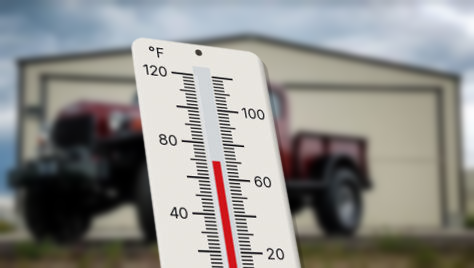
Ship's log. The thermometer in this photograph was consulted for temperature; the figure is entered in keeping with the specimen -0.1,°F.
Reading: 70,°F
